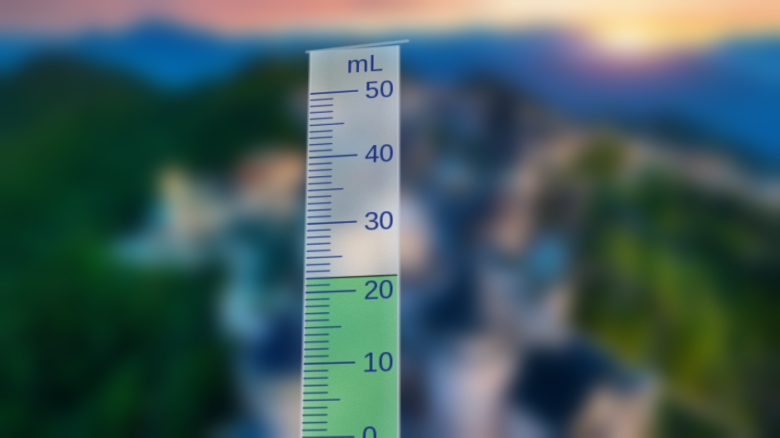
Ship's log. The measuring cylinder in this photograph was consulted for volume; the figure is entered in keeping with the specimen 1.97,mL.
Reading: 22,mL
